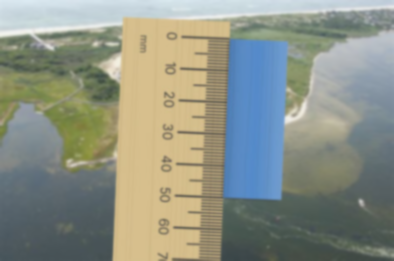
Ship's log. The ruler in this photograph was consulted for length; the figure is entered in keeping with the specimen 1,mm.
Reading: 50,mm
